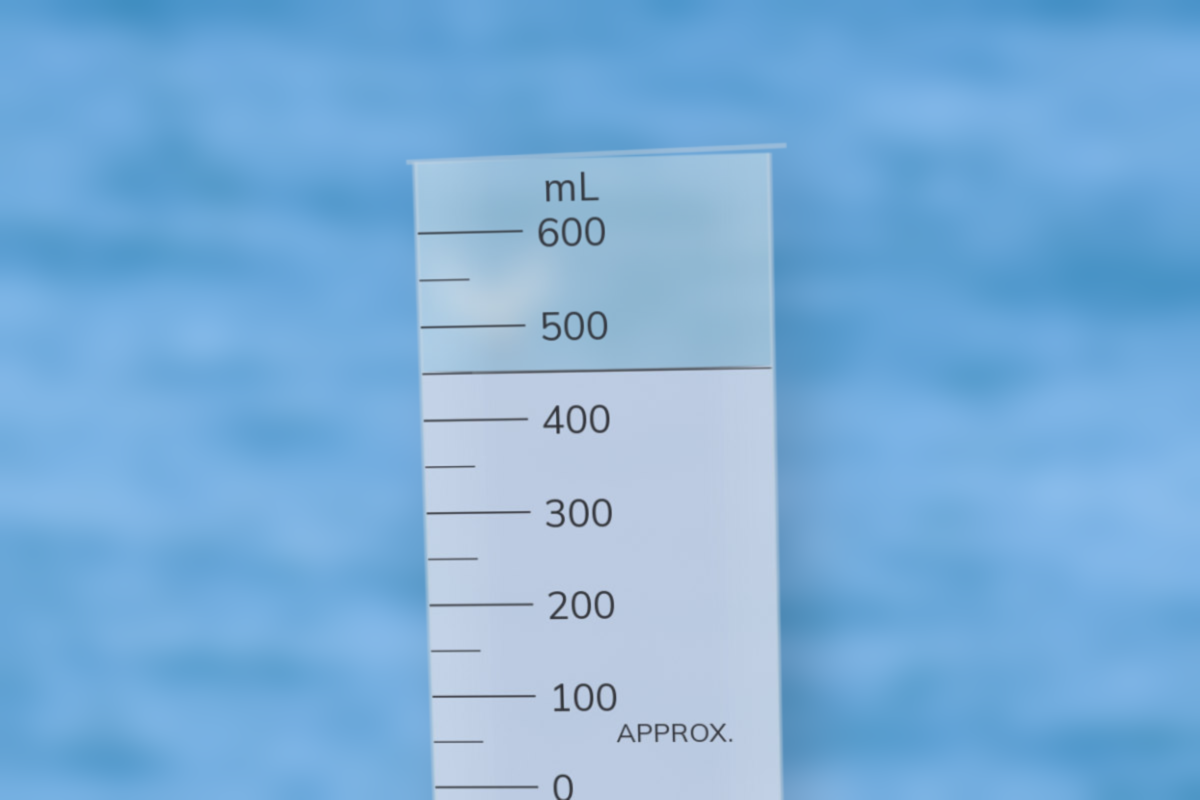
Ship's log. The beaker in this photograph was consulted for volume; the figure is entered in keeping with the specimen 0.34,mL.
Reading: 450,mL
